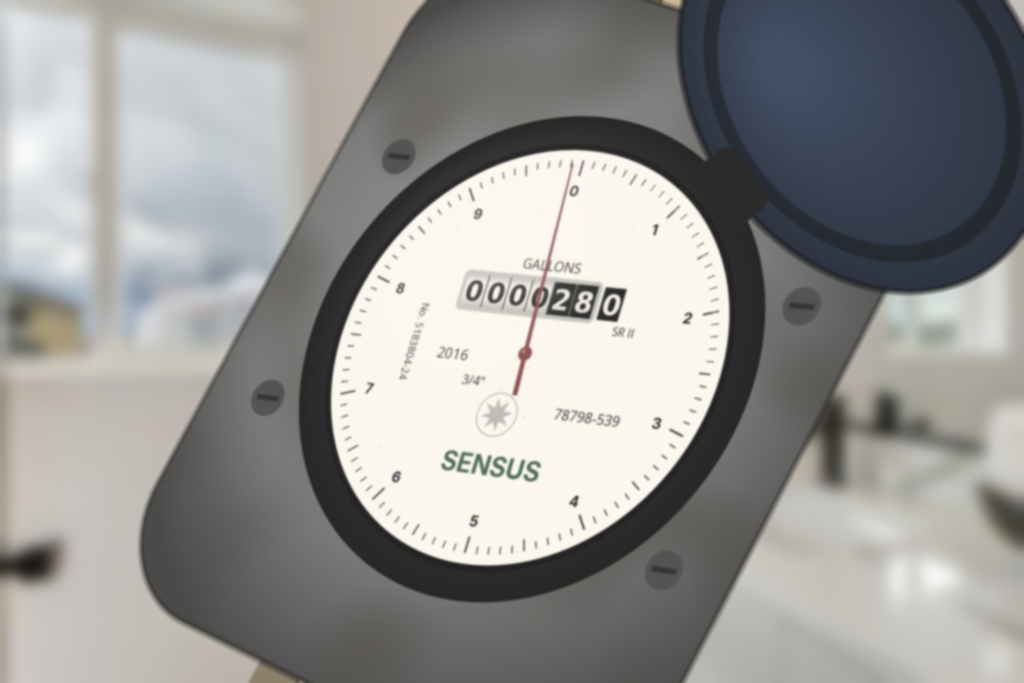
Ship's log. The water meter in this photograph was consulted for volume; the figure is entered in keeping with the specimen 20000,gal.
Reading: 279.9,gal
